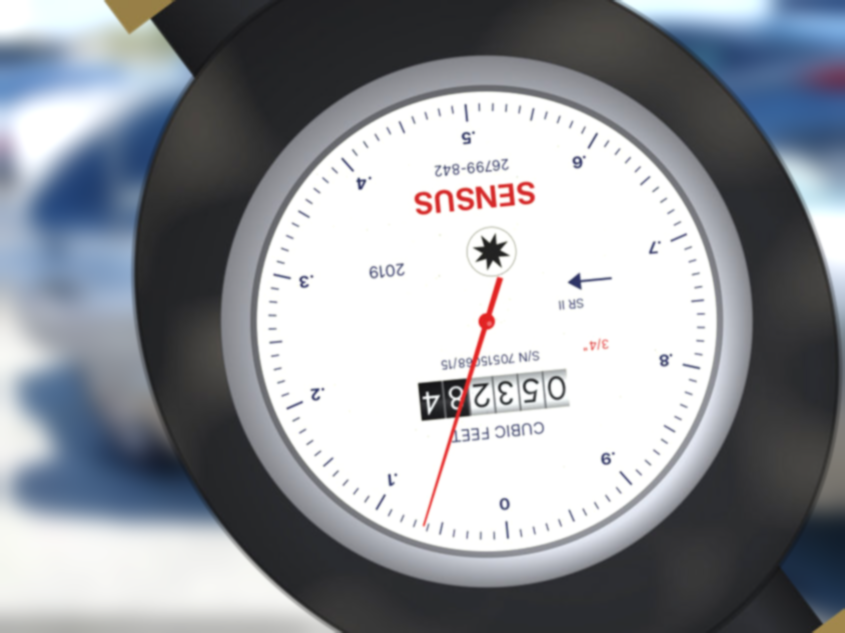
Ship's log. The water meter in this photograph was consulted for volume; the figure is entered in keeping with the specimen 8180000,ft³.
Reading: 53284.06,ft³
